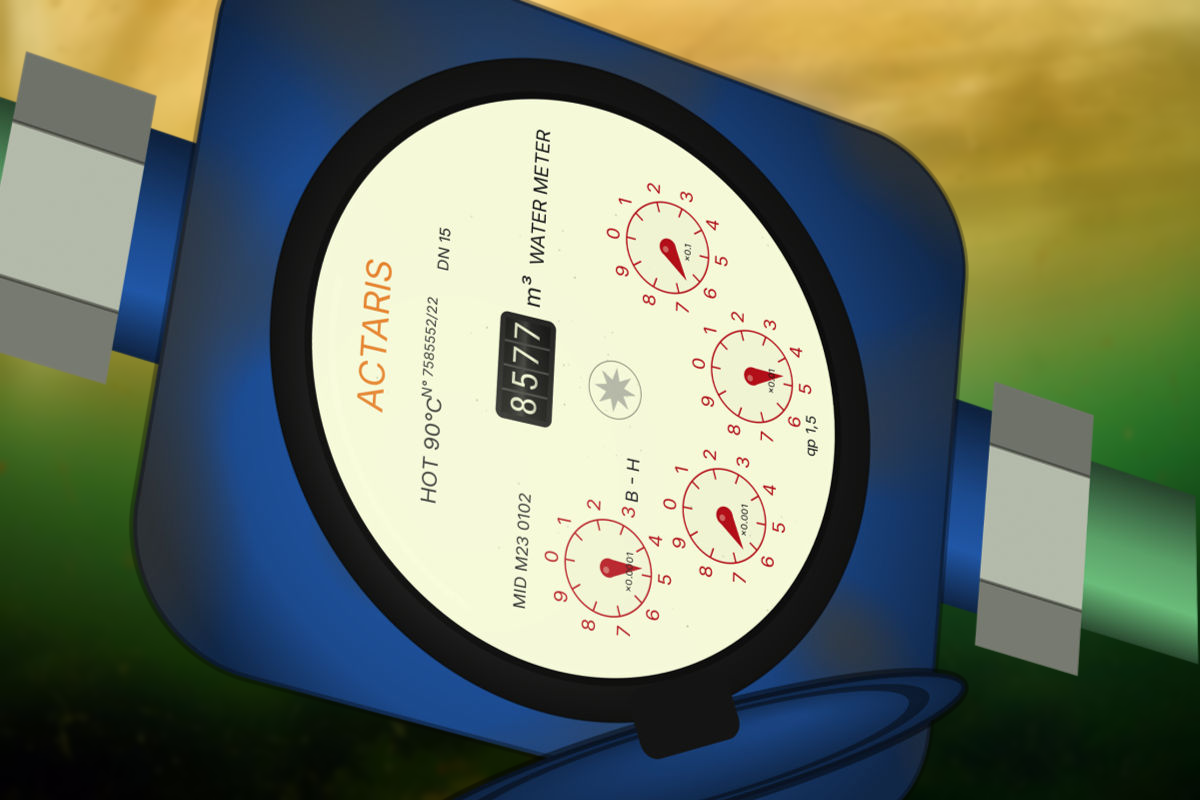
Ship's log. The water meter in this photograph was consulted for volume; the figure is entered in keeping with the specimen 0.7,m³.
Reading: 8577.6464,m³
